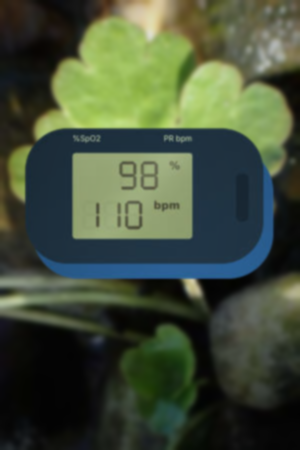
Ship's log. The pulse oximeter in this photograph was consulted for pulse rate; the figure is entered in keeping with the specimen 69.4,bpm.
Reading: 110,bpm
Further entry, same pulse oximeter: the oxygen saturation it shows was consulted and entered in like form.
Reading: 98,%
